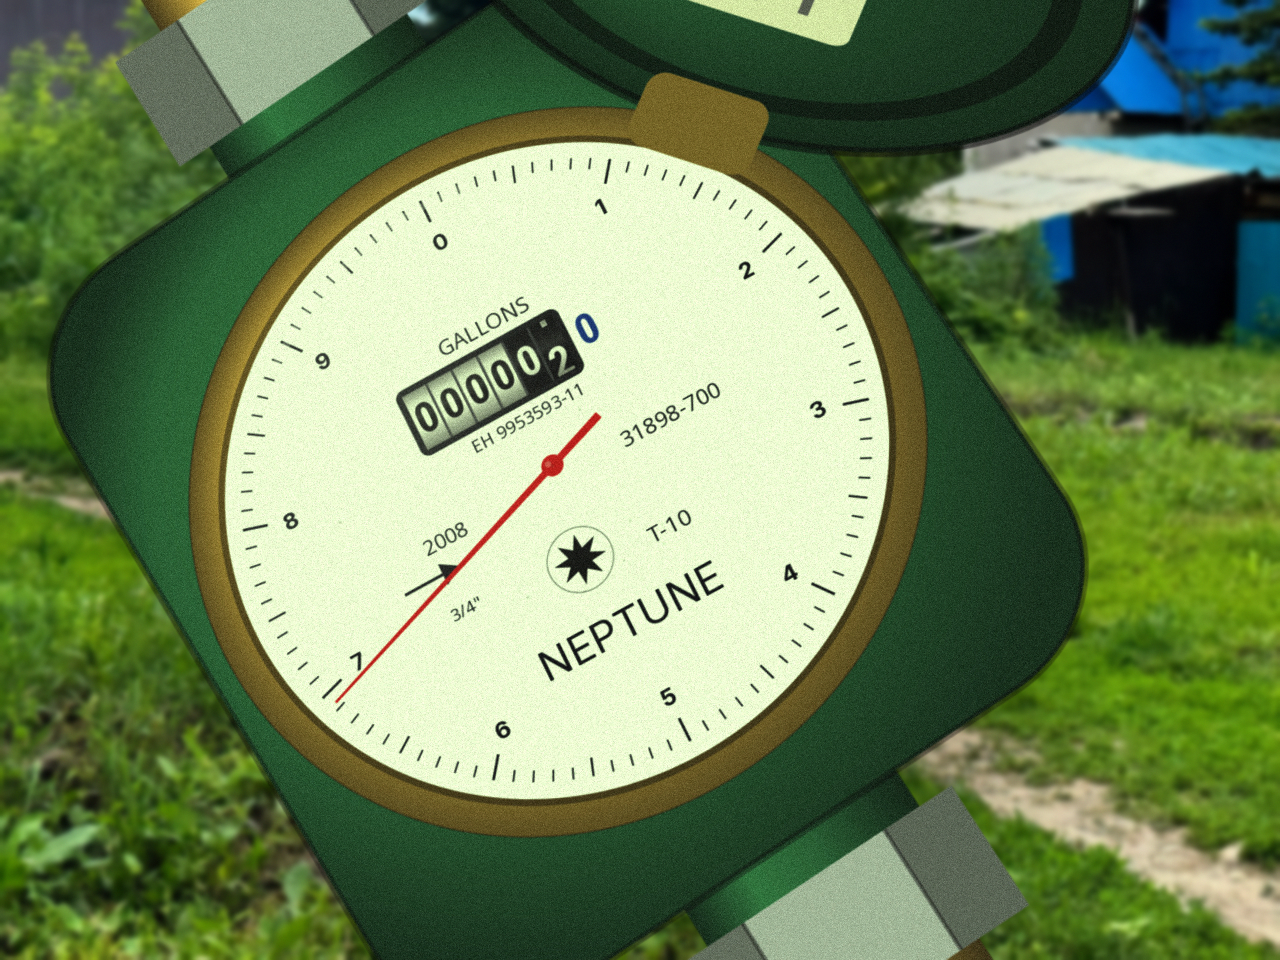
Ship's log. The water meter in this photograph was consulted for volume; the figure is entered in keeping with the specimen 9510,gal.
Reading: 16.9,gal
